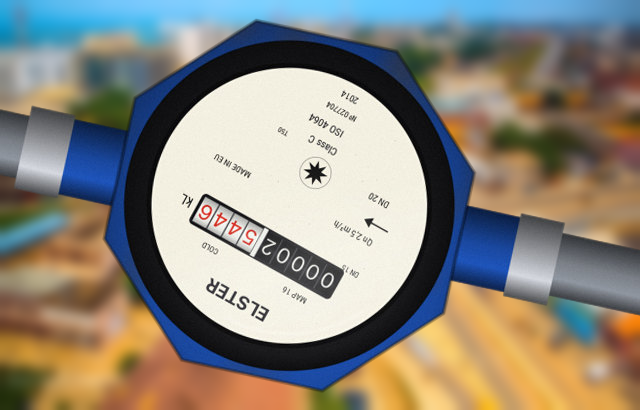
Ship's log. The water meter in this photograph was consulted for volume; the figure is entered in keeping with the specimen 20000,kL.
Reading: 2.5446,kL
